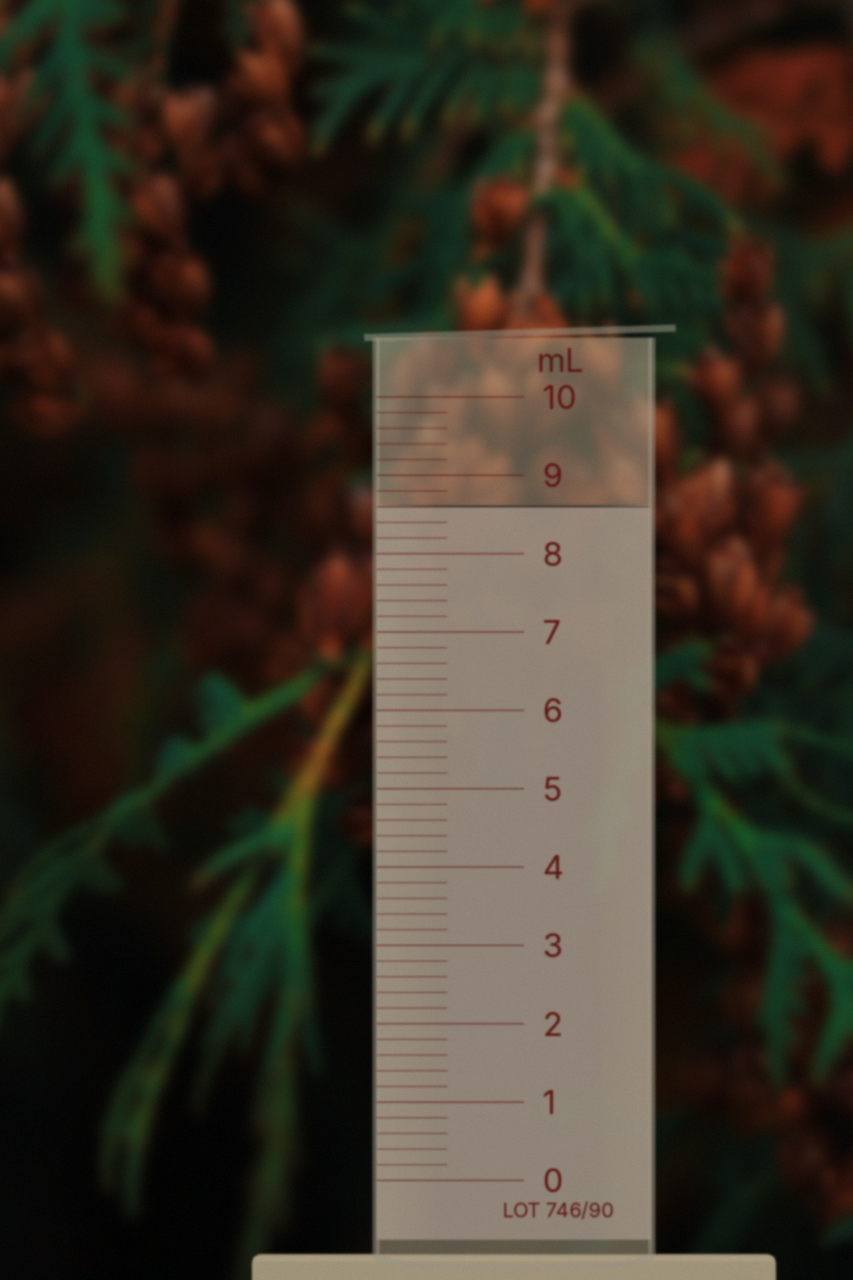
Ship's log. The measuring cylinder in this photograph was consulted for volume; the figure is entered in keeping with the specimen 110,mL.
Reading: 8.6,mL
